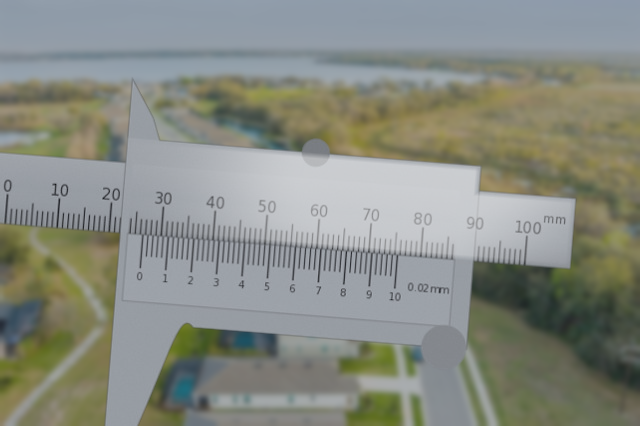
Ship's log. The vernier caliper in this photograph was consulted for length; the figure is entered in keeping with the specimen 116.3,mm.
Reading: 26.5,mm
